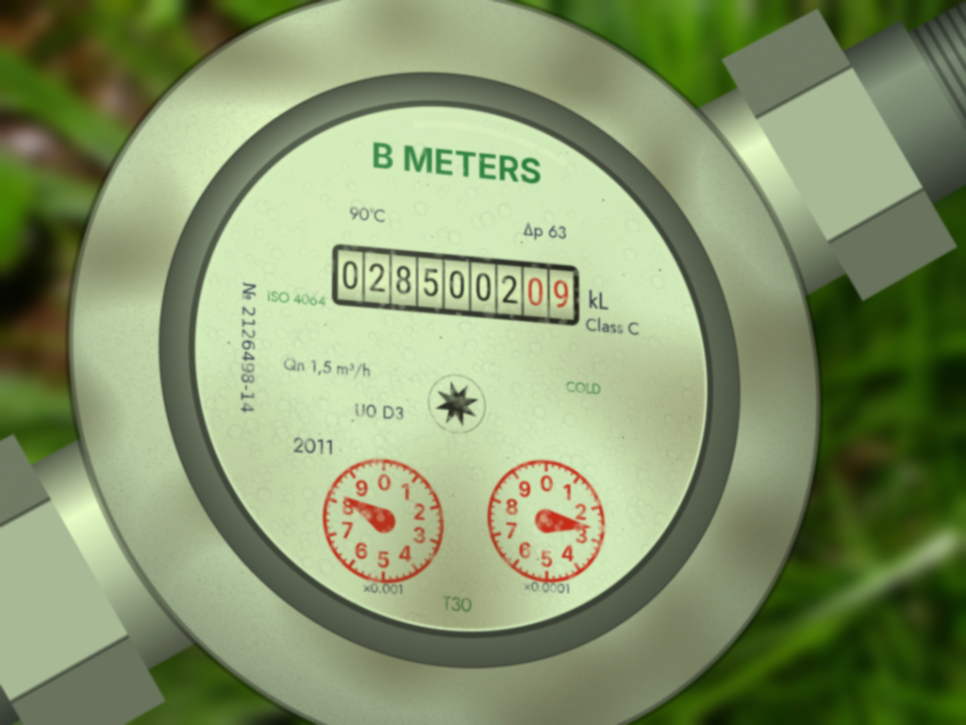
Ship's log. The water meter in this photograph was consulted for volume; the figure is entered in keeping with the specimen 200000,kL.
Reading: 285002.0982,kL
